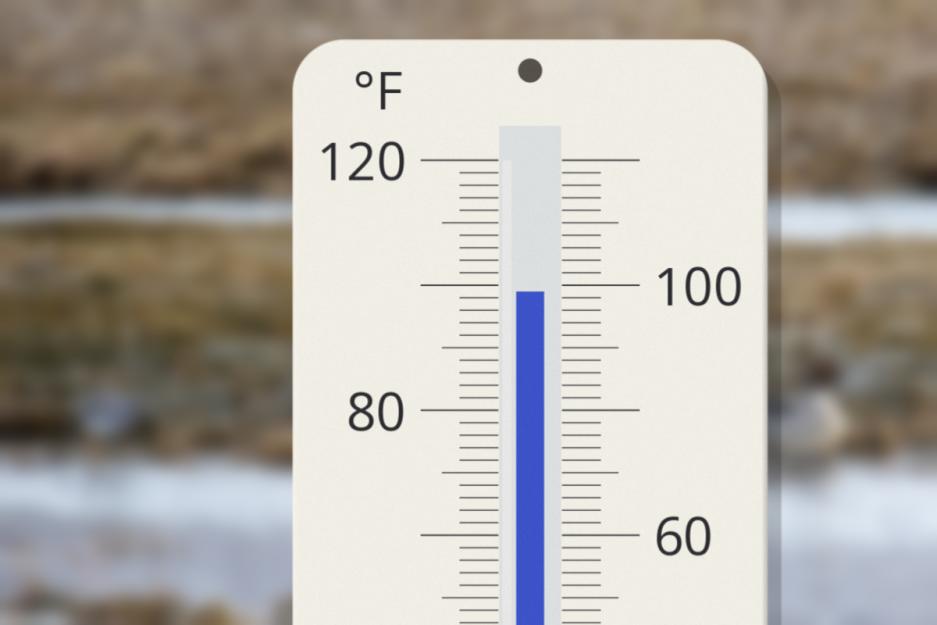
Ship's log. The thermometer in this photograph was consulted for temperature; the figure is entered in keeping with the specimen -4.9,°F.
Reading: 99,°F
